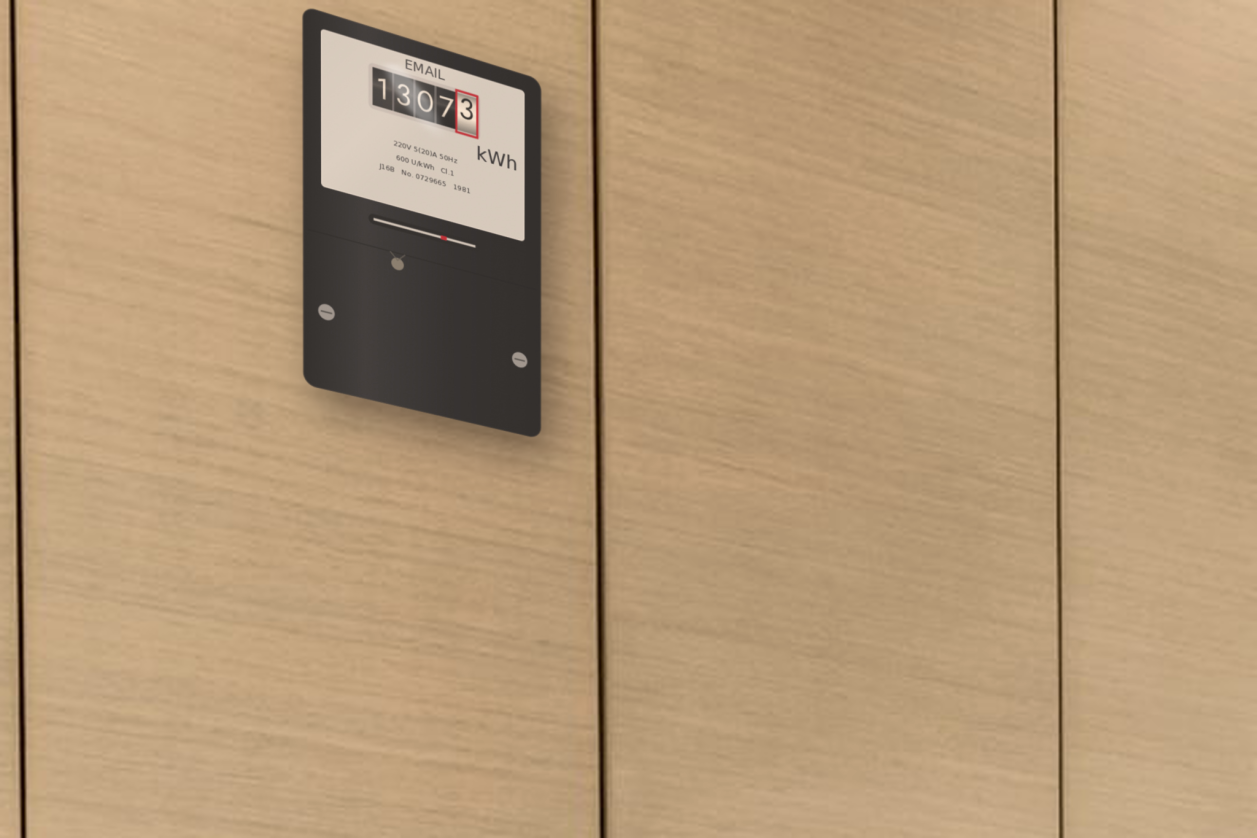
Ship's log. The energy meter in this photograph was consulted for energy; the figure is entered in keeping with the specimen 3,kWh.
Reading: 1307.3,kWh
